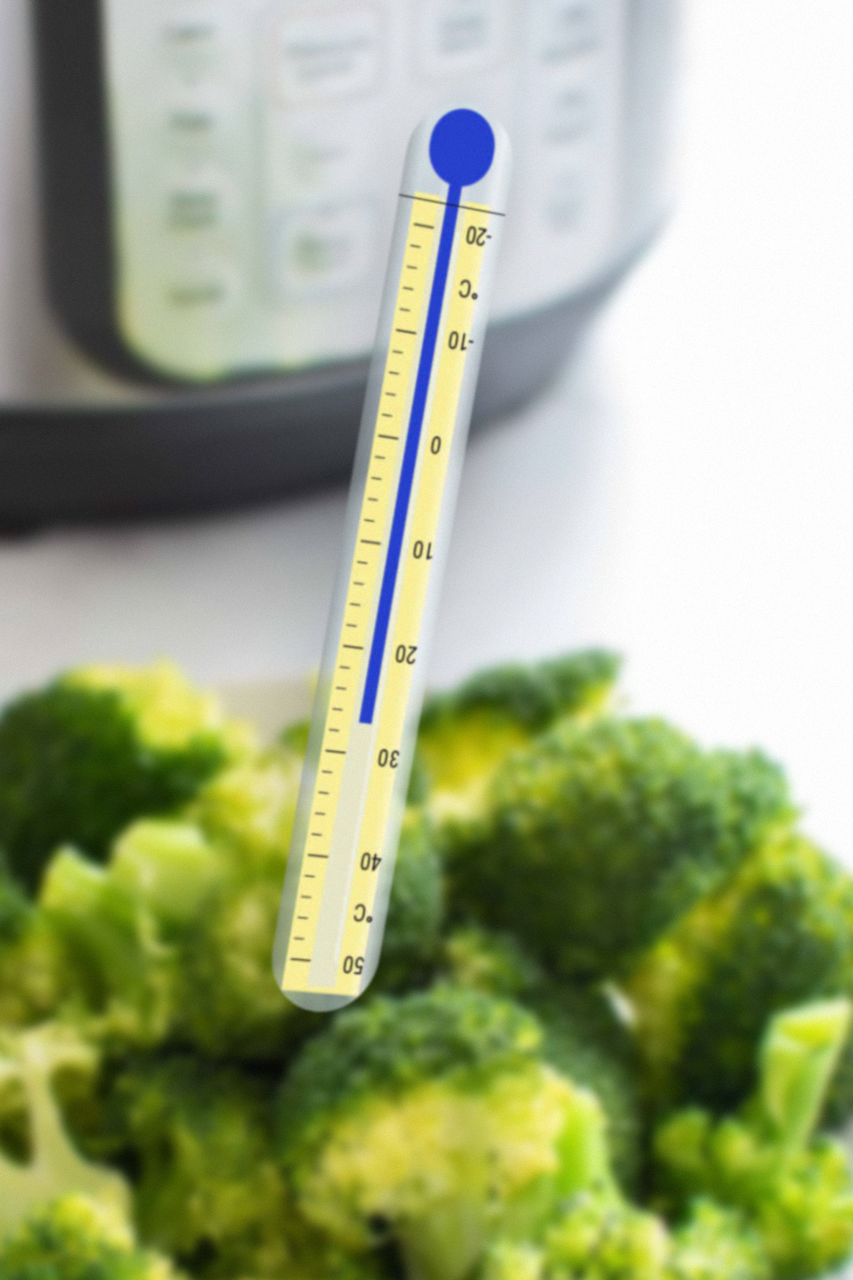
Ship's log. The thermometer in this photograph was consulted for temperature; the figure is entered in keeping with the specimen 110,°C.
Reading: 27,°C
